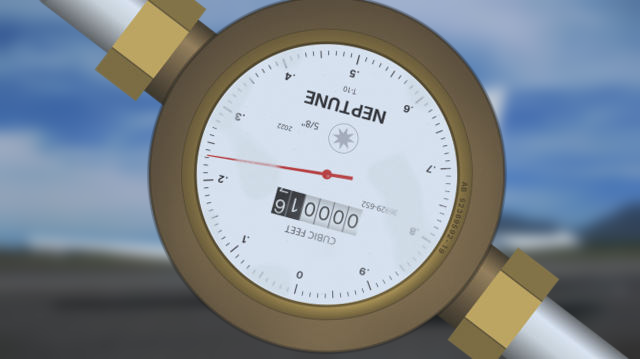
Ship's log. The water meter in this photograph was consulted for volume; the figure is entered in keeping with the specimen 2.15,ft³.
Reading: 16.23,ft³
